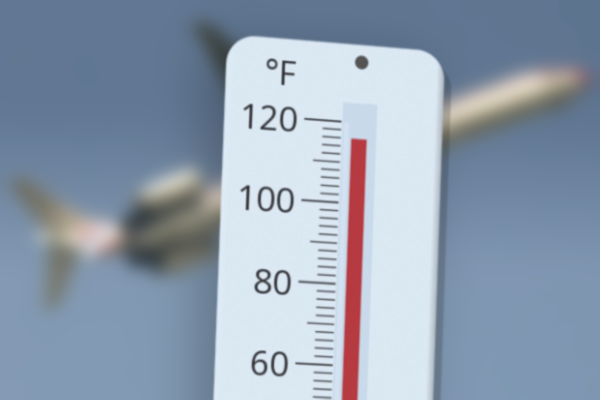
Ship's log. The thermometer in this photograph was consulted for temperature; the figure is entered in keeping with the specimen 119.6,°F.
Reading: 116,°F
